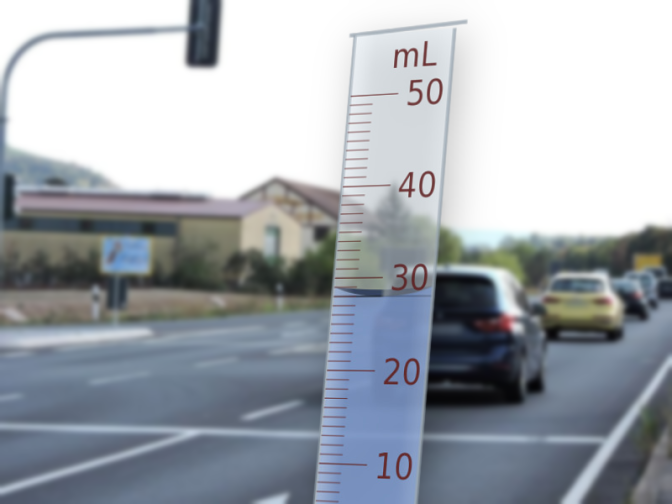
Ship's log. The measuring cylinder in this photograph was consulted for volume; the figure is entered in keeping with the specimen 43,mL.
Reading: 28,mL
